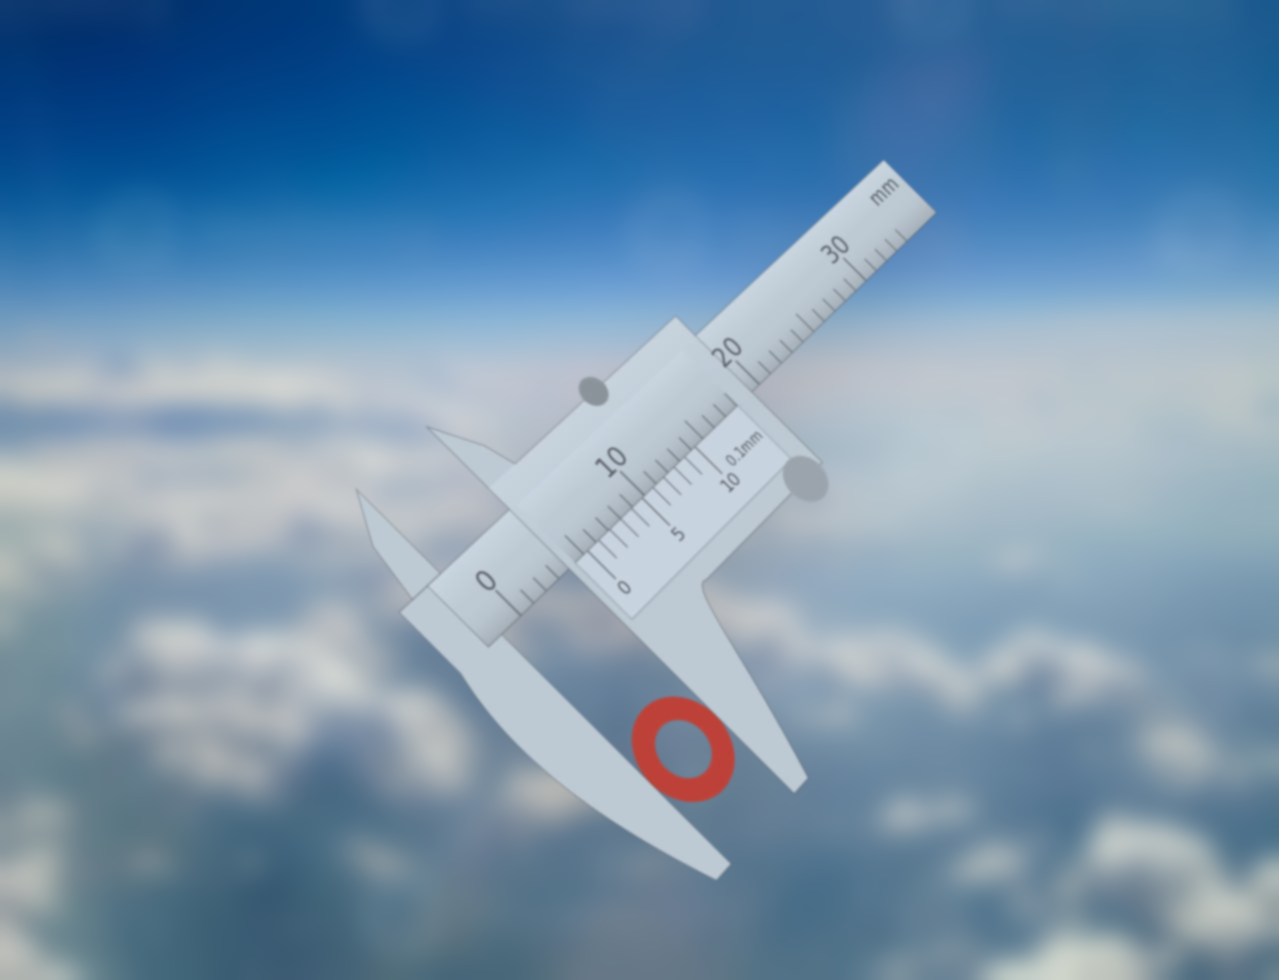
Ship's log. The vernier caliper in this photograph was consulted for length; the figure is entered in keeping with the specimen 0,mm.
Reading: 5.3,mm
